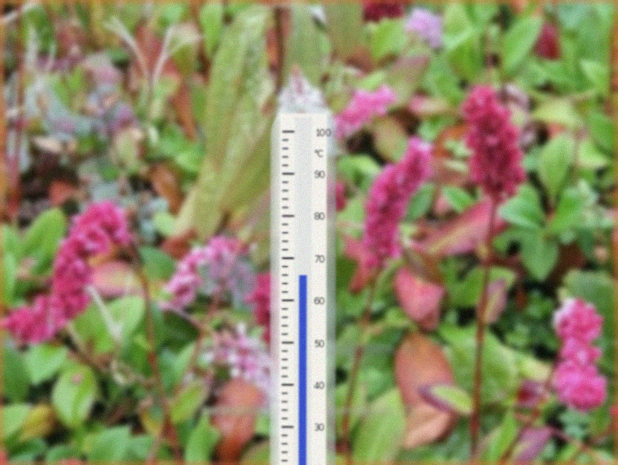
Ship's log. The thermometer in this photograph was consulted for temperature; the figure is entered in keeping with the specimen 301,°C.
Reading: 66,°C
